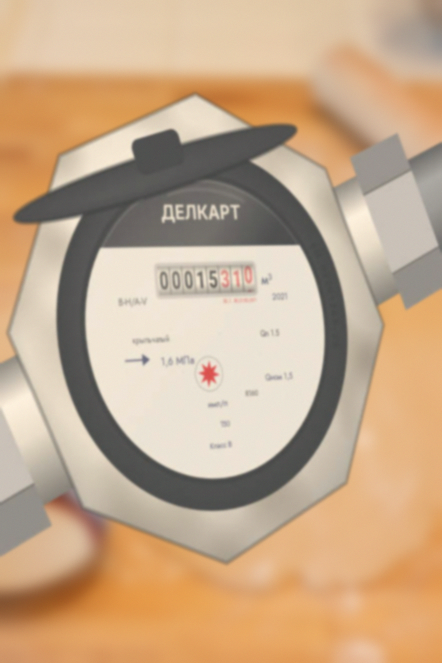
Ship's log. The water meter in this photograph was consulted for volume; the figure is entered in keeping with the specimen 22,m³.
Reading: 15.310,m³
